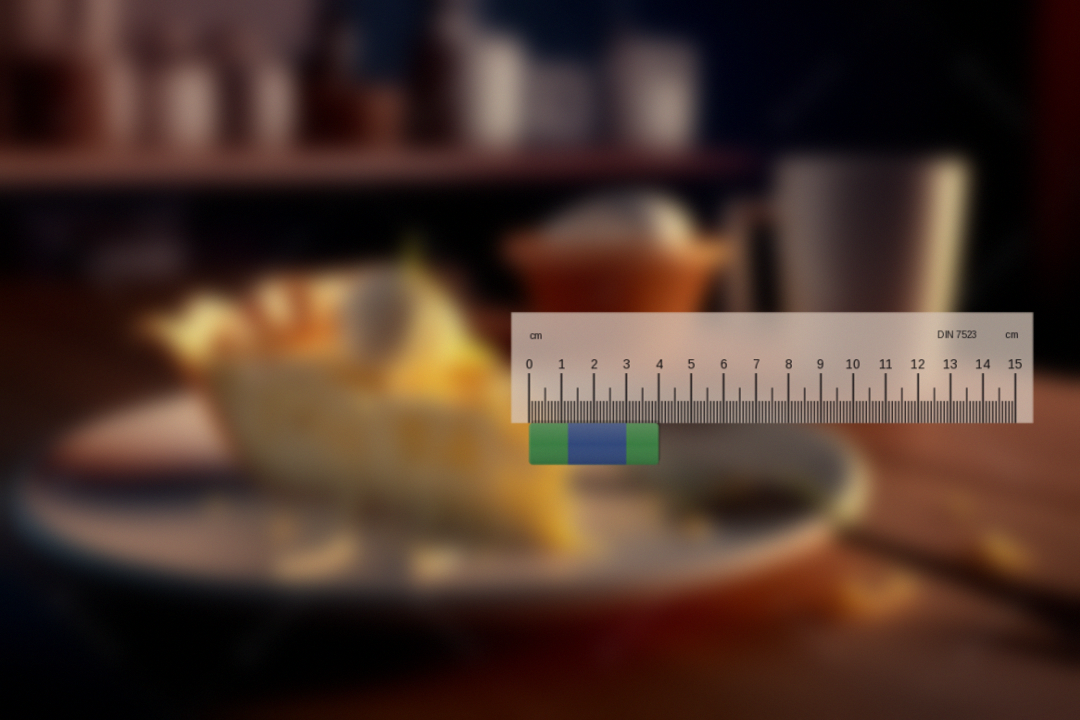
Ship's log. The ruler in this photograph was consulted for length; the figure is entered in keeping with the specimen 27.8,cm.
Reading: 4,cm
